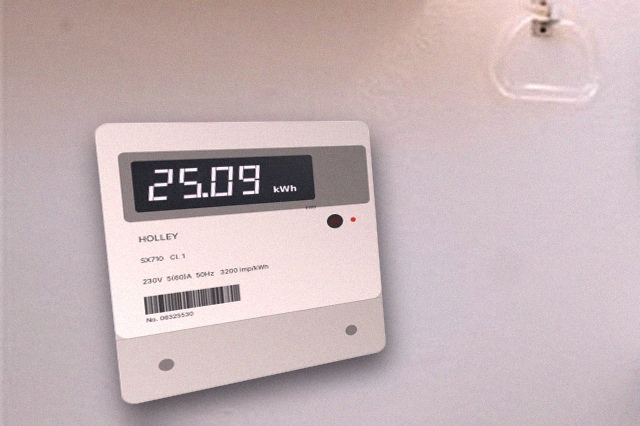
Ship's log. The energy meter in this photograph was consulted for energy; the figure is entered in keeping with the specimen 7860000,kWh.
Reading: 25.09,kWh
